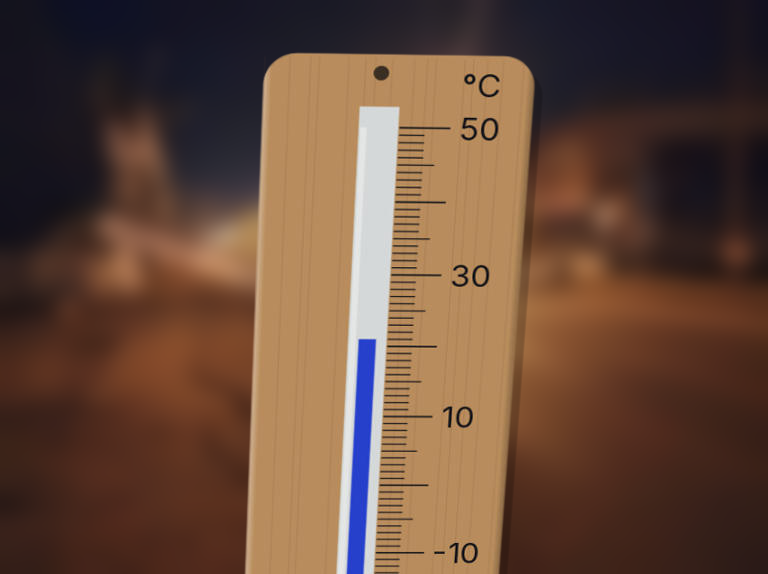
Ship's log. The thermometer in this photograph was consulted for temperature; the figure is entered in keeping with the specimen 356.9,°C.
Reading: 21,°C
